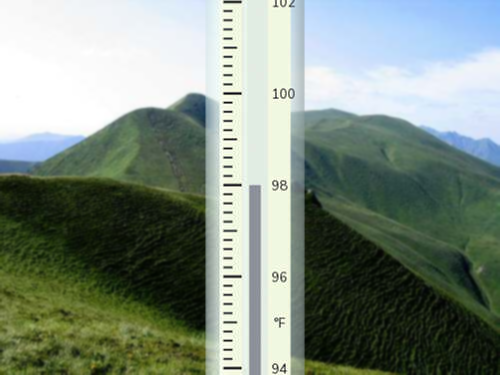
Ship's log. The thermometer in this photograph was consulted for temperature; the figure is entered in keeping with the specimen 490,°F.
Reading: 98,°F
